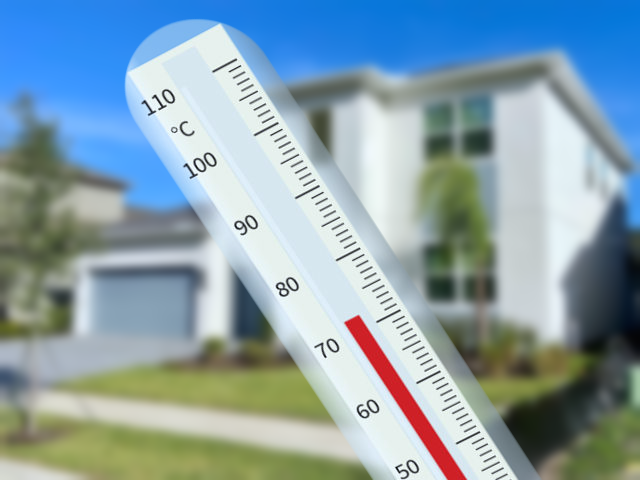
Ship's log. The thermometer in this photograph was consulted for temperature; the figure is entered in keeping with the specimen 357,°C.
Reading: 72,°C
